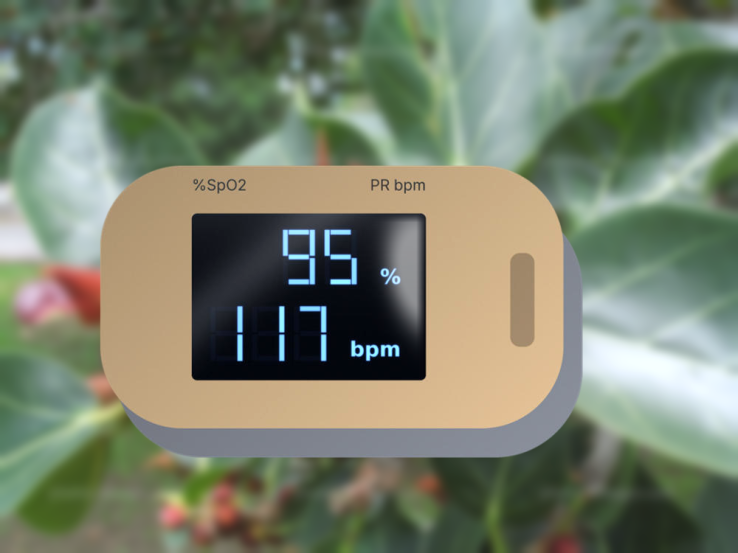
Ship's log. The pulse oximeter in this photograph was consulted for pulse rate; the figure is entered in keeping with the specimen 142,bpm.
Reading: 117,bpm
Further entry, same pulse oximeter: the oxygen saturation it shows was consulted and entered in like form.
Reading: 95,%
